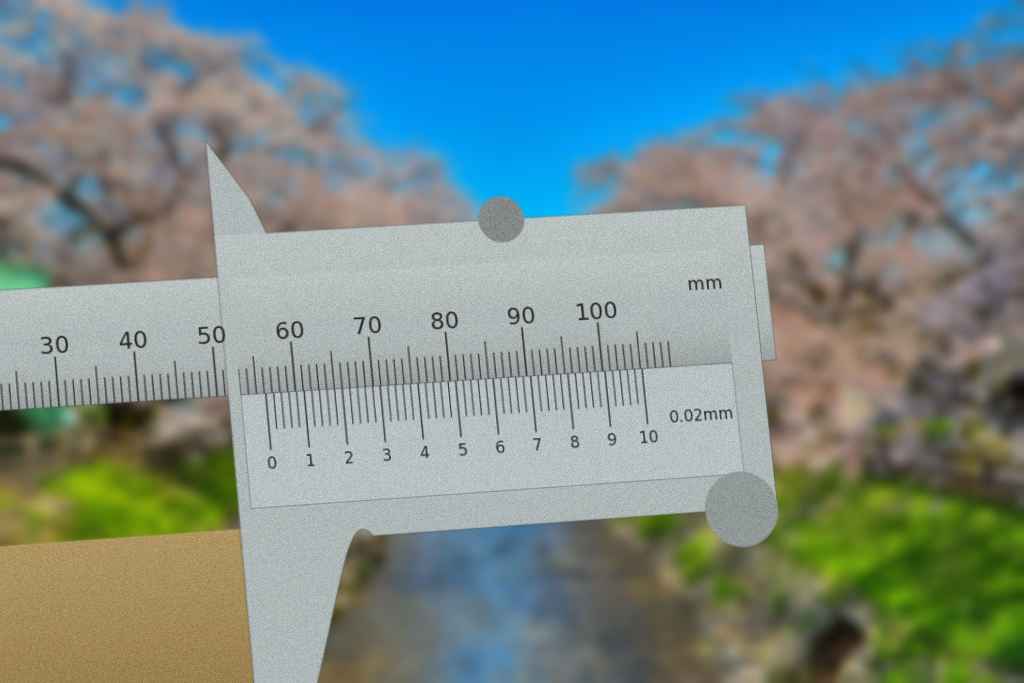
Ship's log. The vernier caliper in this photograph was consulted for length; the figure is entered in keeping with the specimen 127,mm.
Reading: 56.2,mm
